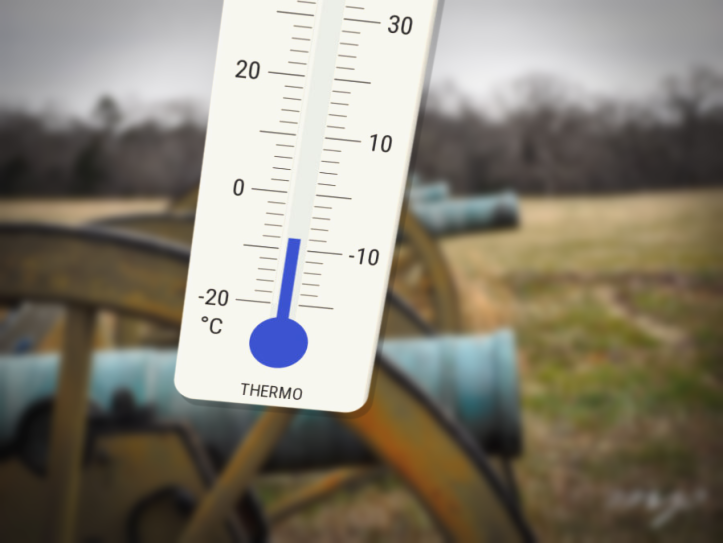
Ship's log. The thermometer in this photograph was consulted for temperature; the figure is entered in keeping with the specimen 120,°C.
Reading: -8,°C
